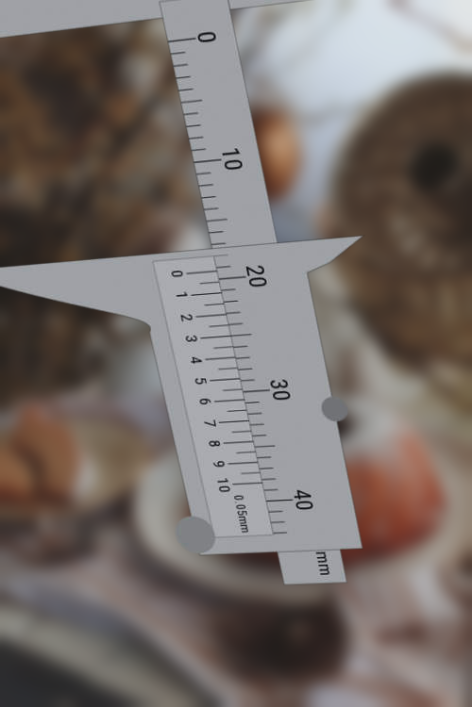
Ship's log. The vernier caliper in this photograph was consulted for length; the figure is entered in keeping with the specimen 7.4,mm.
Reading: 19.3,mm
